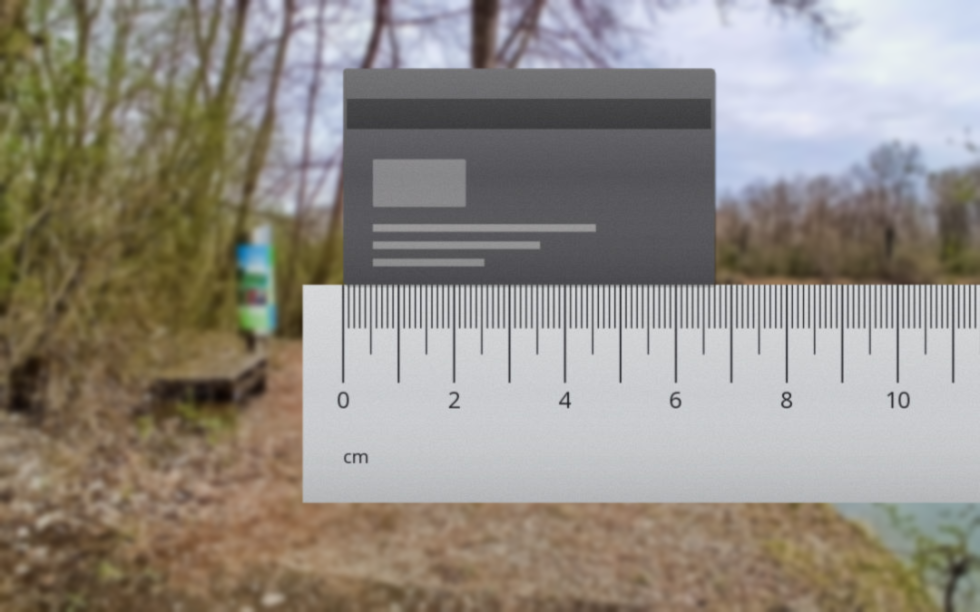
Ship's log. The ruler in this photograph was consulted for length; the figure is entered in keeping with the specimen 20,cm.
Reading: 6.7,cm
